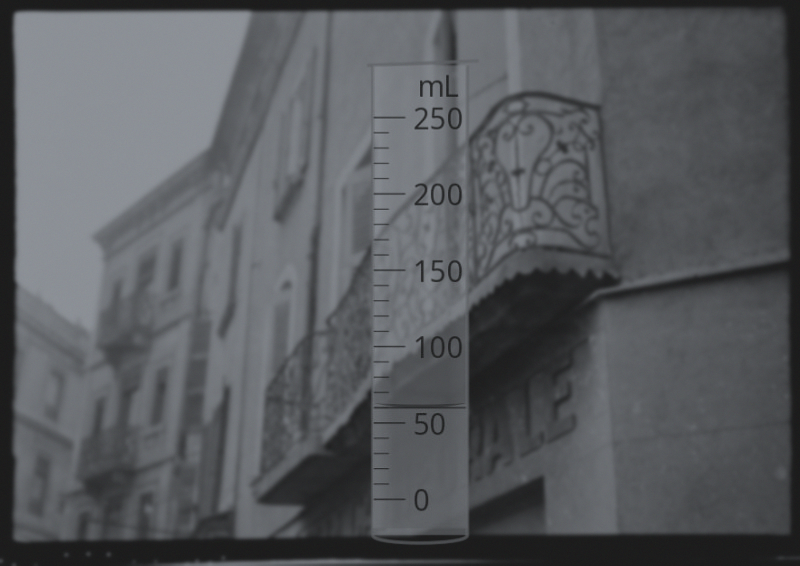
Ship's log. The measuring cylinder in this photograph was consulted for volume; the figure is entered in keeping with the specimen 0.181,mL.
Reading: 60,mL
